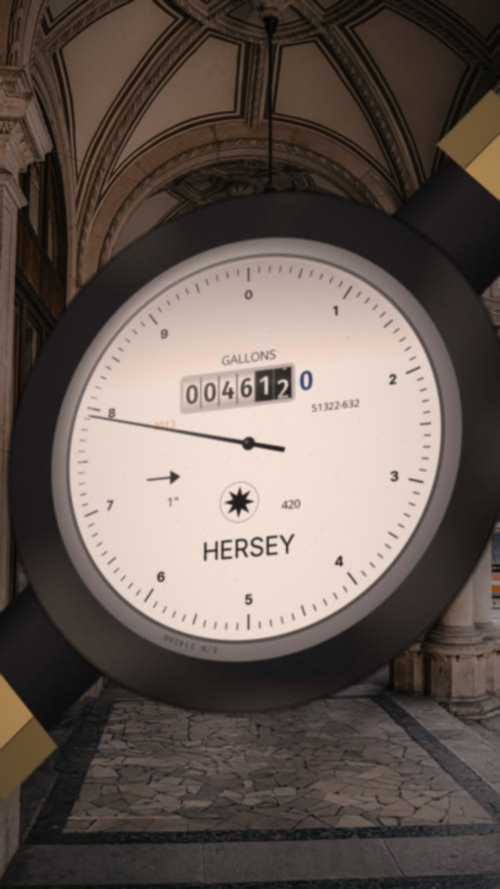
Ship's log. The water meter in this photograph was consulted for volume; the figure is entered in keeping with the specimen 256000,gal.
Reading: 46117.9,gal
